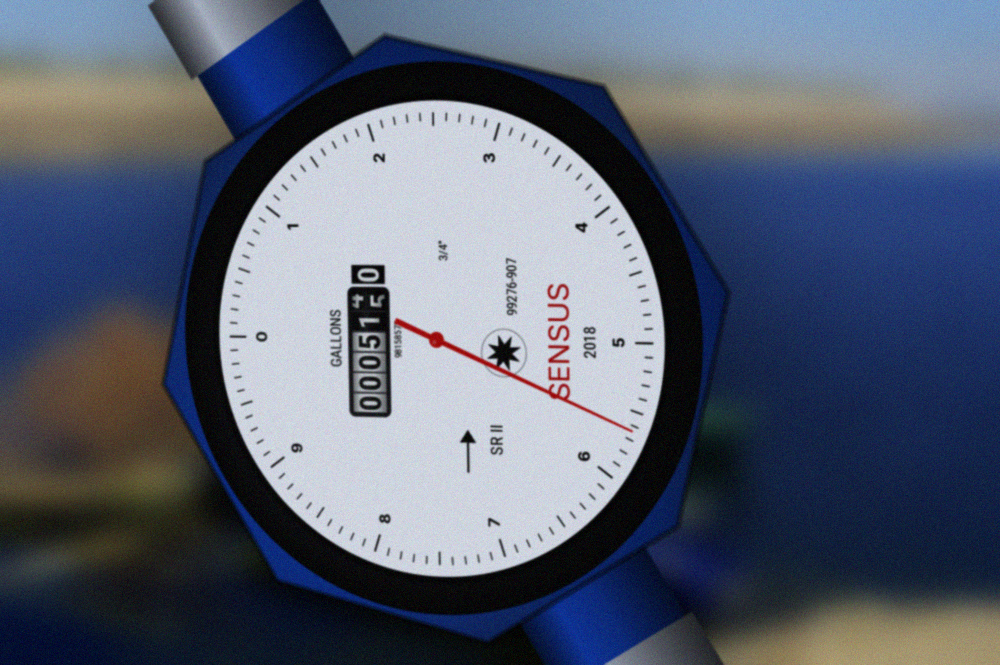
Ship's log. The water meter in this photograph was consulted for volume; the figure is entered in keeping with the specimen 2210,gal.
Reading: 5145.6,gal
